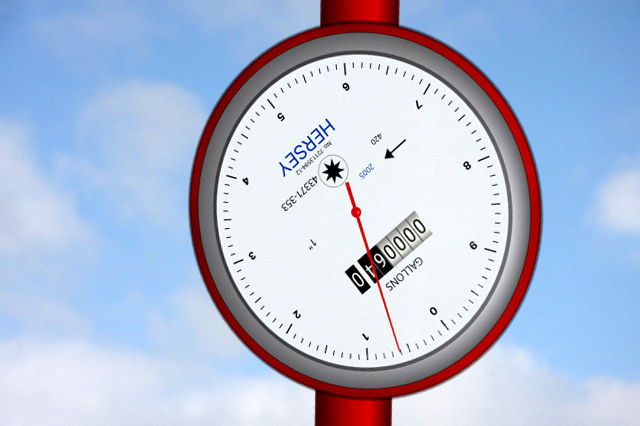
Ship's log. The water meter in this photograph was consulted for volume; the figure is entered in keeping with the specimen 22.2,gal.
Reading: 640.6,gal
